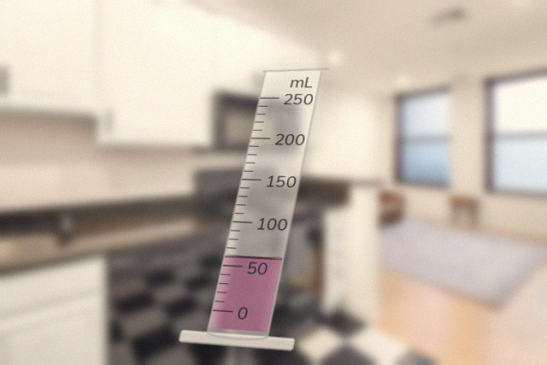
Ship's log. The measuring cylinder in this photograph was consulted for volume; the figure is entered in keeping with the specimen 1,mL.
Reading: 60,mL
